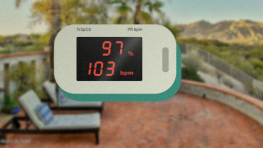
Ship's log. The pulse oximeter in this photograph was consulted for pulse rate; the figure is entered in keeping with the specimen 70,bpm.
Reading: 103,bpm
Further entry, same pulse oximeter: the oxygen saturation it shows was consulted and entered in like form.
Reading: 97,%
